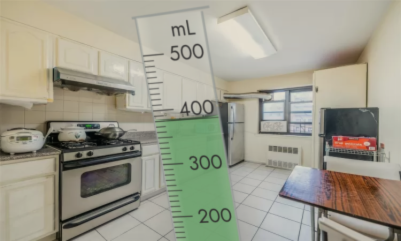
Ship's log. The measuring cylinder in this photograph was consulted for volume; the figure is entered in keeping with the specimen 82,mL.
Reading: 380,mL
